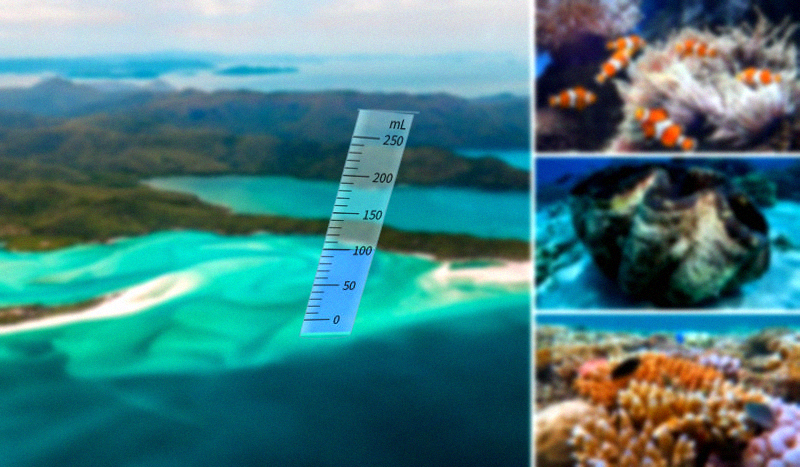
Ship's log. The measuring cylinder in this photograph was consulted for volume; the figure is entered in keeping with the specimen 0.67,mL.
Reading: 100,mL
